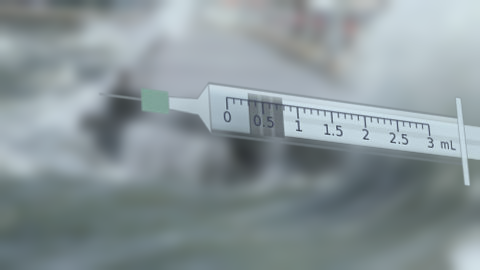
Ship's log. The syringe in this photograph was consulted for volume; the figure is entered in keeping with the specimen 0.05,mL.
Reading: 0.3,mL
